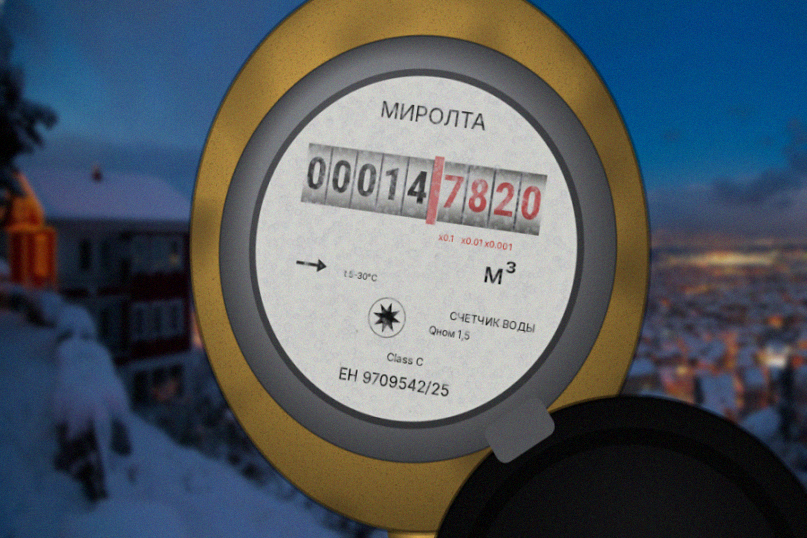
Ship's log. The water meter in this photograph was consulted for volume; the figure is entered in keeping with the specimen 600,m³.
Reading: 14.7820,m³
